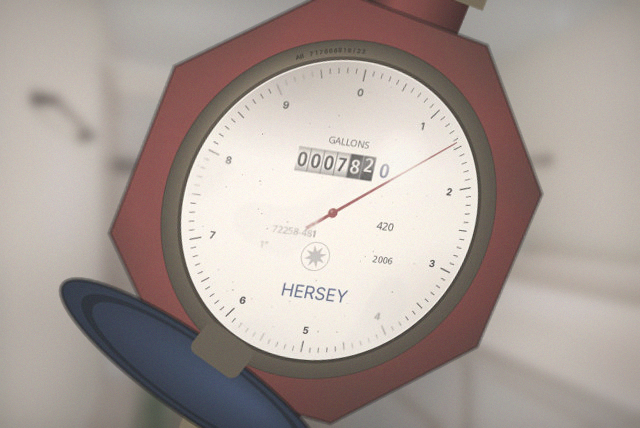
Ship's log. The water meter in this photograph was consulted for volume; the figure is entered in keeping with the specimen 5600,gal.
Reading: 7821.4,gal
